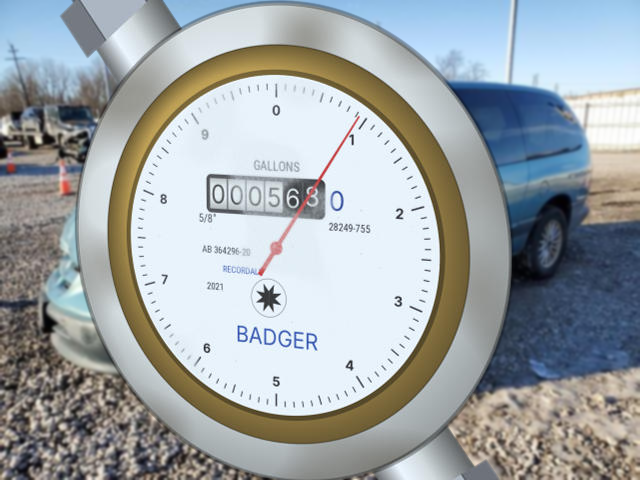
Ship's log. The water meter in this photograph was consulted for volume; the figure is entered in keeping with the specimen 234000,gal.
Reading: 5680.9,gal
